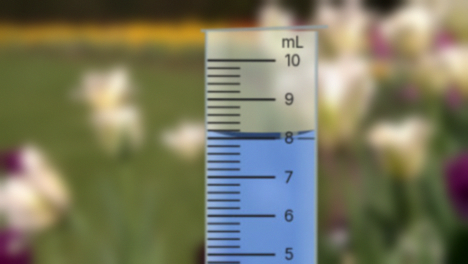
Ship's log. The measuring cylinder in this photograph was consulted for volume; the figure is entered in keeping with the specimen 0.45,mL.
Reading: 8,mL
